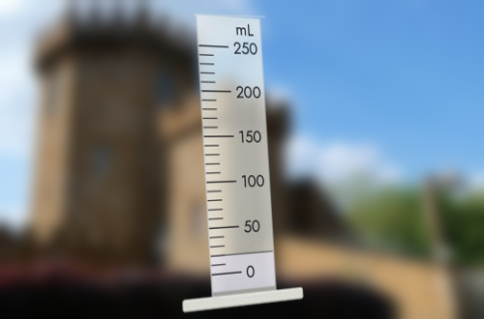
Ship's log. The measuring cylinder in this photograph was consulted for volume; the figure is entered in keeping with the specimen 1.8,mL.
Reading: 20,mL
